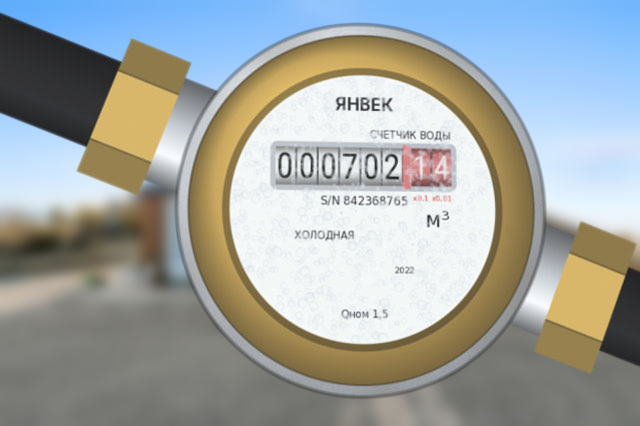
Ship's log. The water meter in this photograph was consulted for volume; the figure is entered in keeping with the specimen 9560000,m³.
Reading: 702.14,m³
